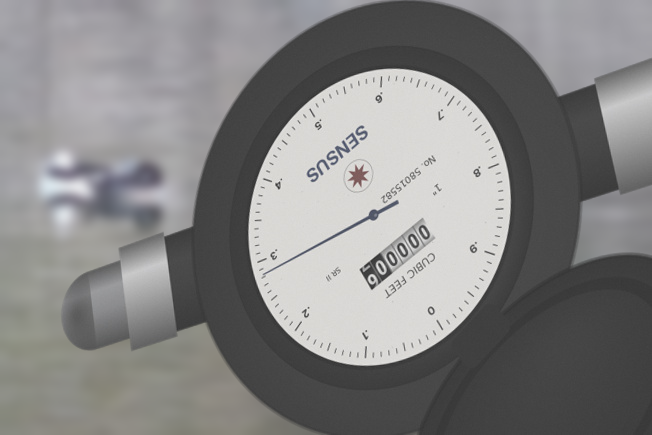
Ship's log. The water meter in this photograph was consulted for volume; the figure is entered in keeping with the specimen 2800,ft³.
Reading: 6.28,ft³
